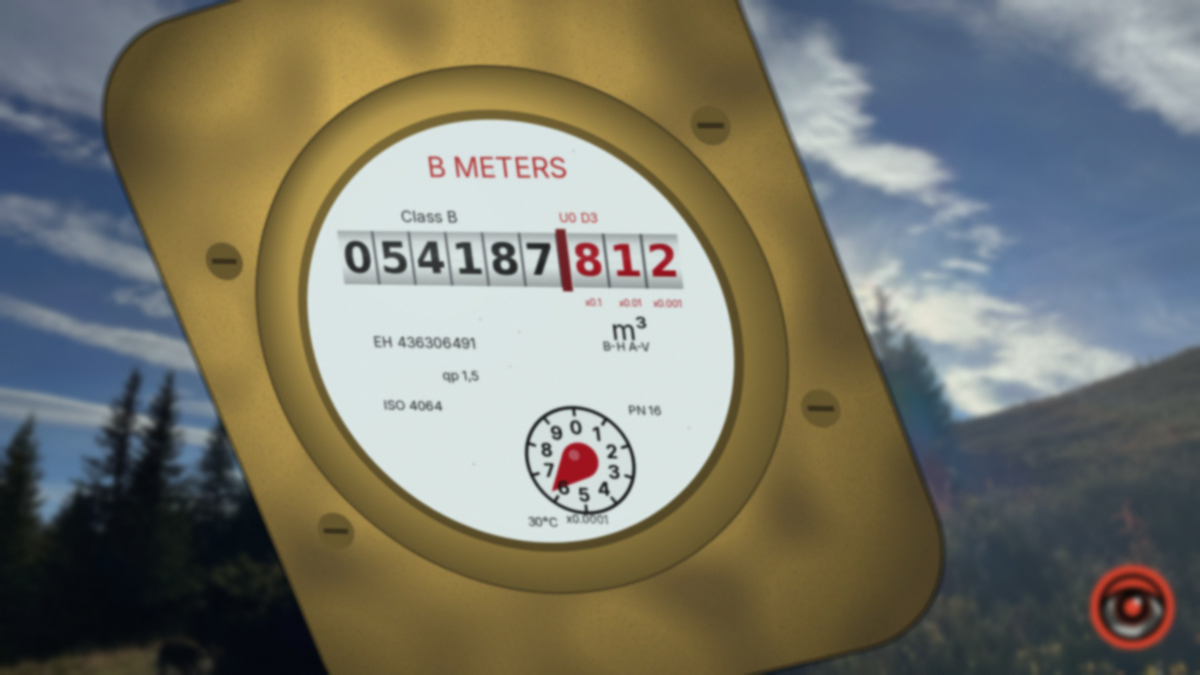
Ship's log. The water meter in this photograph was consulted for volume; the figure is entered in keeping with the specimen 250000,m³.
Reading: 54187.8126,m³
